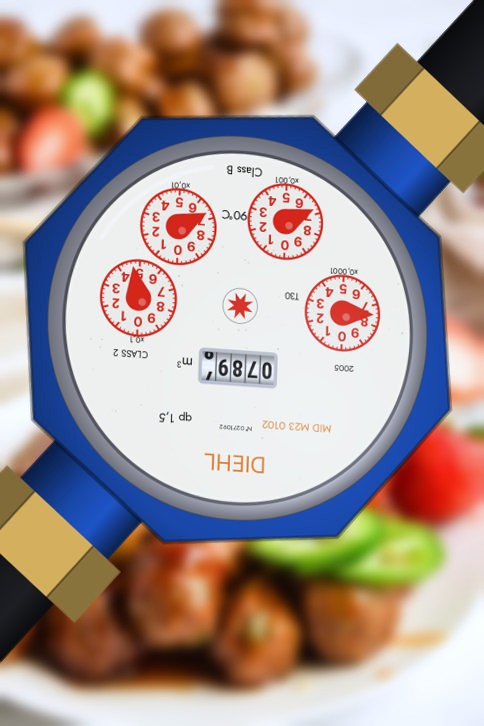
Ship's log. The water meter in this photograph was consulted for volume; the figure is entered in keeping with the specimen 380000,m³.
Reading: 7897.4667,m³
